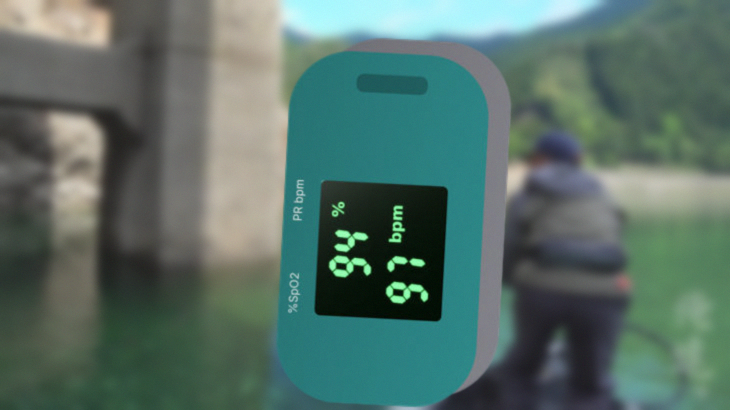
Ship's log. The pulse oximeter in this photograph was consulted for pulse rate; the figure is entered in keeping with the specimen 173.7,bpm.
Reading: 97,bpm
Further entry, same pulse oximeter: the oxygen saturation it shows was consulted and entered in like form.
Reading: 94,%
